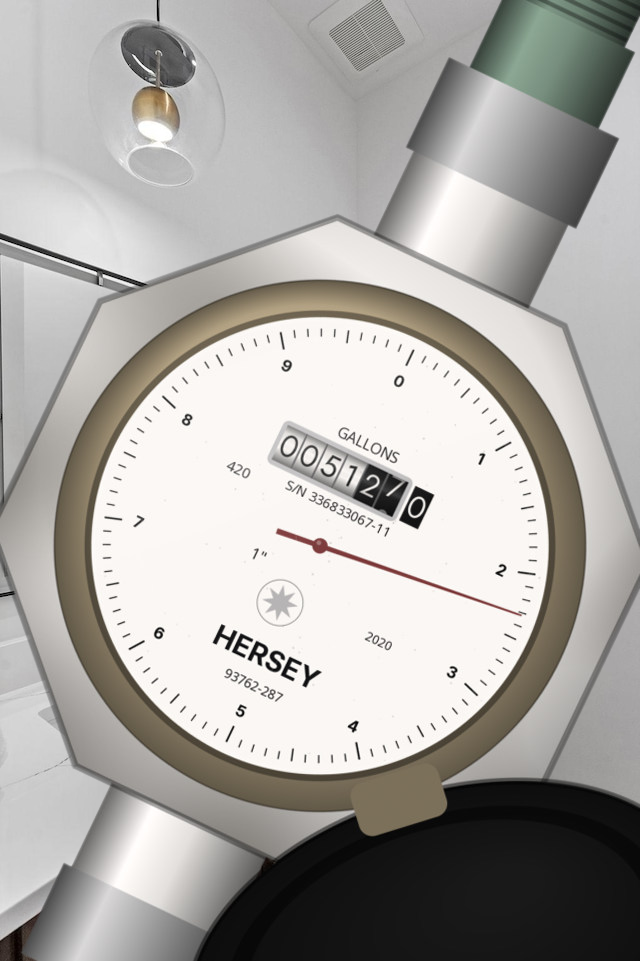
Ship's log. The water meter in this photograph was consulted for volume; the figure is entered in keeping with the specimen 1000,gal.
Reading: 51272.3,gal
